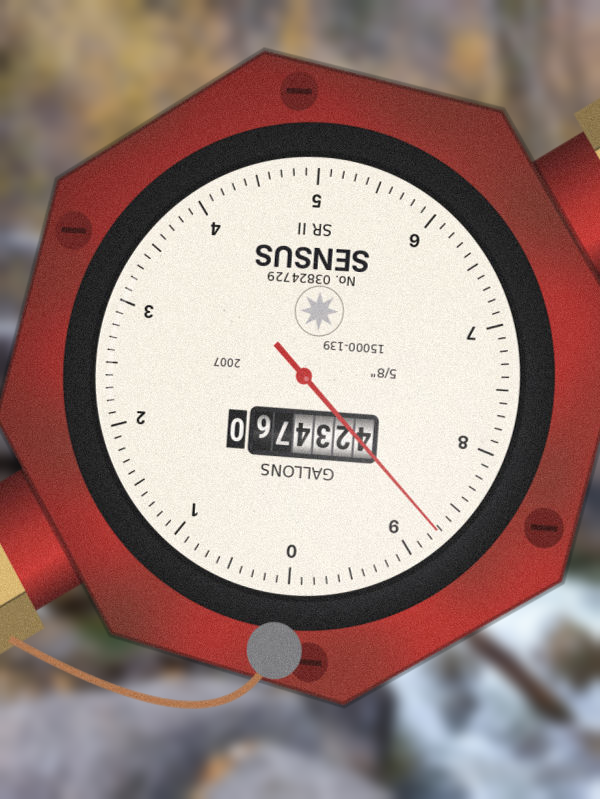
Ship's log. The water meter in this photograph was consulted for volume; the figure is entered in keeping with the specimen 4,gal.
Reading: 4234758.7,gal
